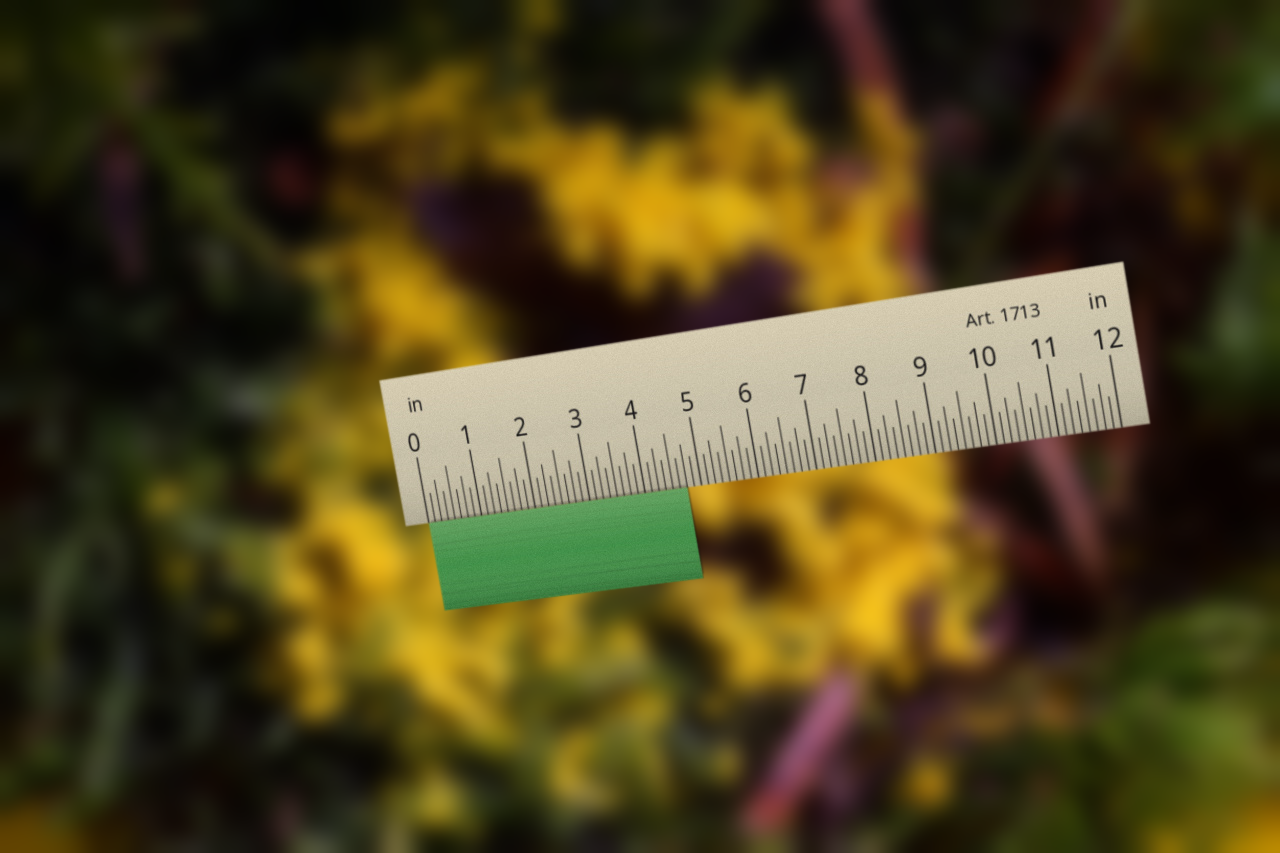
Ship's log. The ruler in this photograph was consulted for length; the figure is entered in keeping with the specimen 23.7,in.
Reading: 4.75,in
